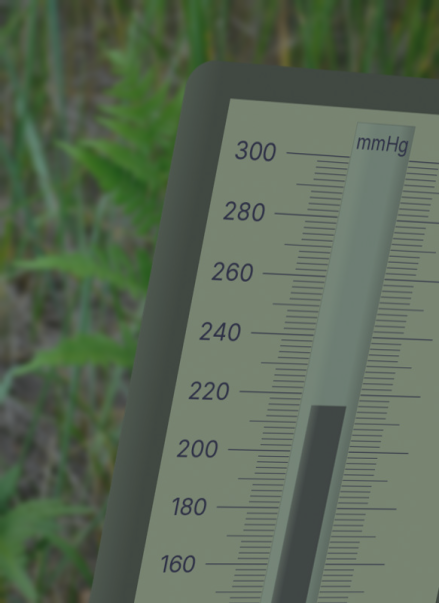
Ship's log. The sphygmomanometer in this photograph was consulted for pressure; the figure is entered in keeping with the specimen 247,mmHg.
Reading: 216,mmHg
